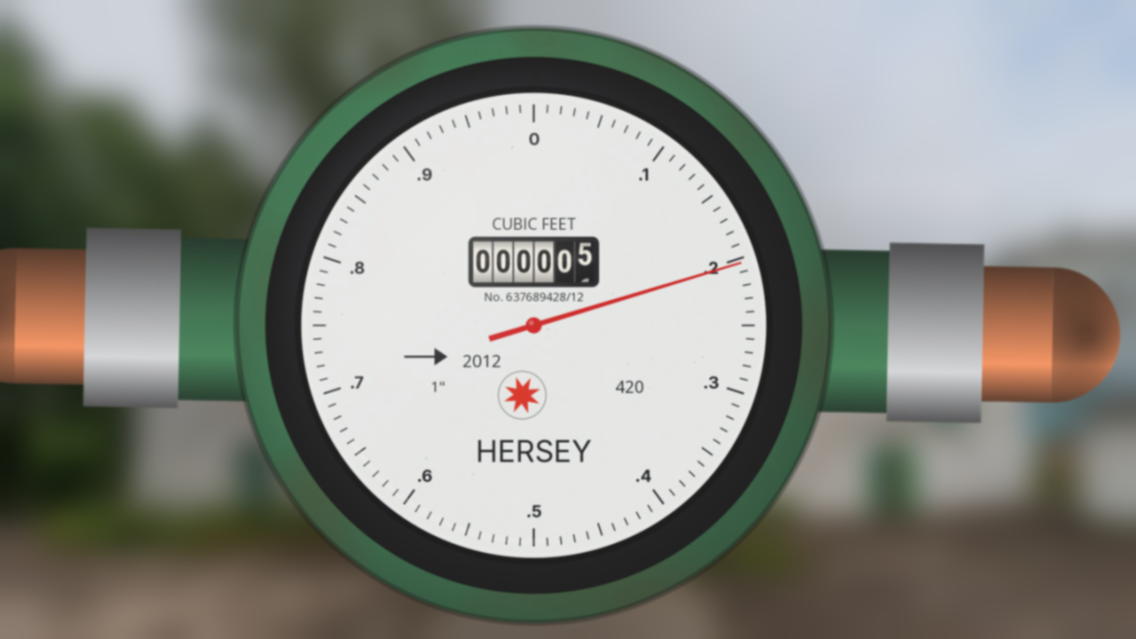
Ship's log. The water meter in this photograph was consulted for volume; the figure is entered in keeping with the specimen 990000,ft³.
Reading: 5.20,ft³
